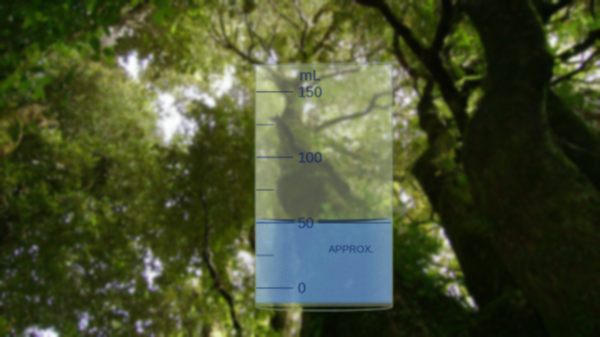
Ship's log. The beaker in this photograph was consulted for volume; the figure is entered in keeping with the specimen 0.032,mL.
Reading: 50,mL
